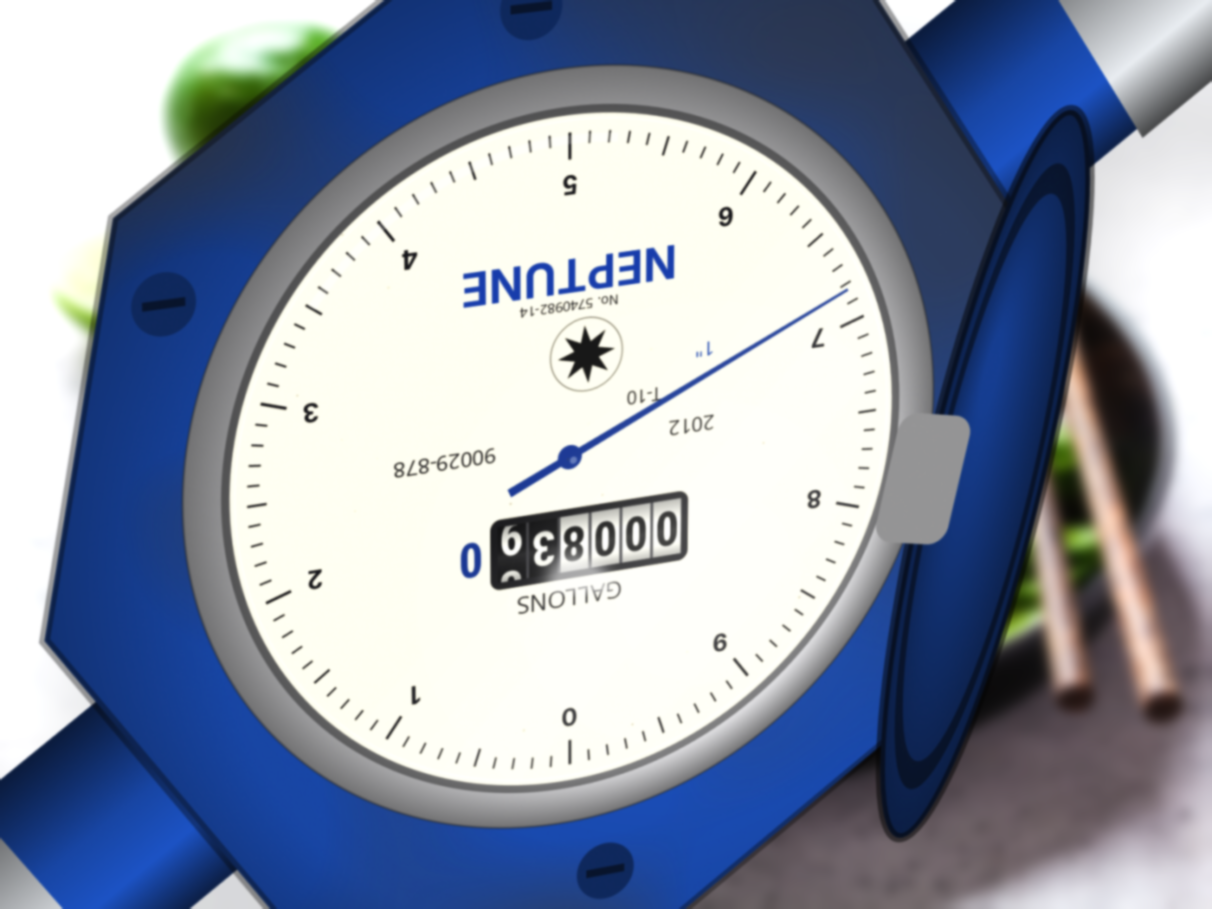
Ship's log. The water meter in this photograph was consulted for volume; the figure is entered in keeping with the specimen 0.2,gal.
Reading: 8386.8,gal
